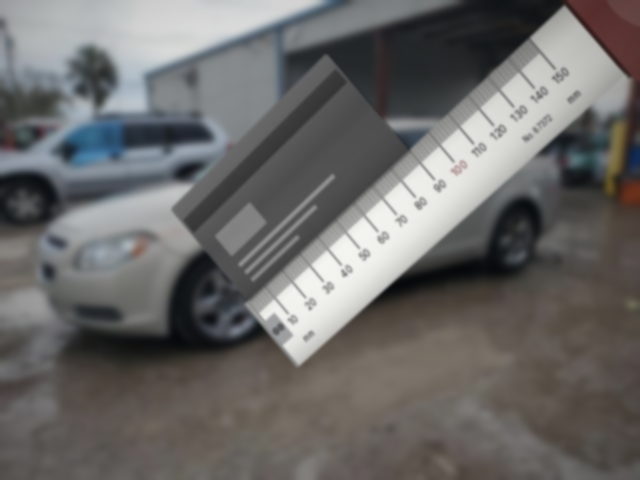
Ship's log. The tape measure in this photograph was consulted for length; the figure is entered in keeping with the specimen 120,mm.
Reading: 90,mm
